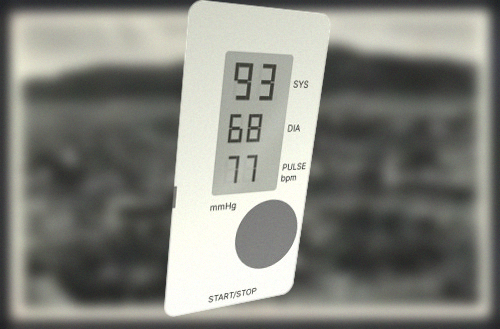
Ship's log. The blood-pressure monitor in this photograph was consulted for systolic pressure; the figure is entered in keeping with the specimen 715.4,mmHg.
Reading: 93,mmHg
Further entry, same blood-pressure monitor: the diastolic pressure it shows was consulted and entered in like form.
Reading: 68,mmHg
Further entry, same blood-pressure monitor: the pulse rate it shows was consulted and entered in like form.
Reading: 77,bpm
